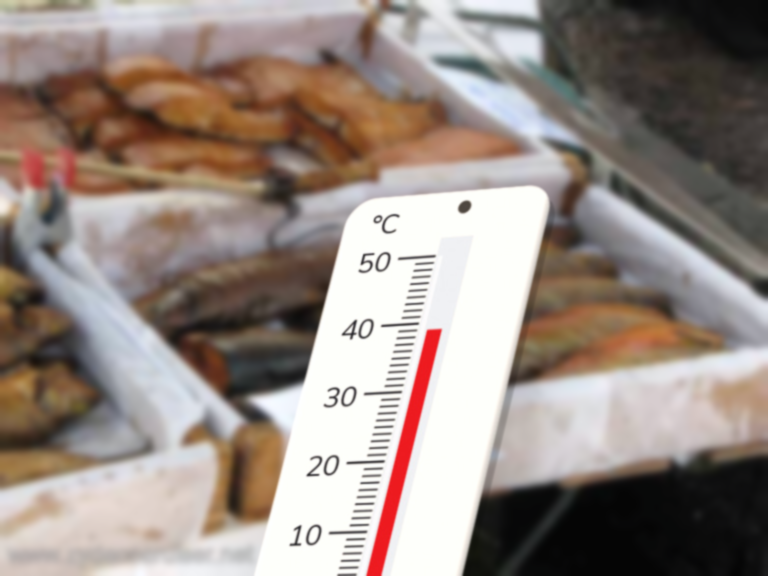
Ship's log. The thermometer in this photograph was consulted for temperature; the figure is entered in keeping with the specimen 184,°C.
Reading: 39,°C
